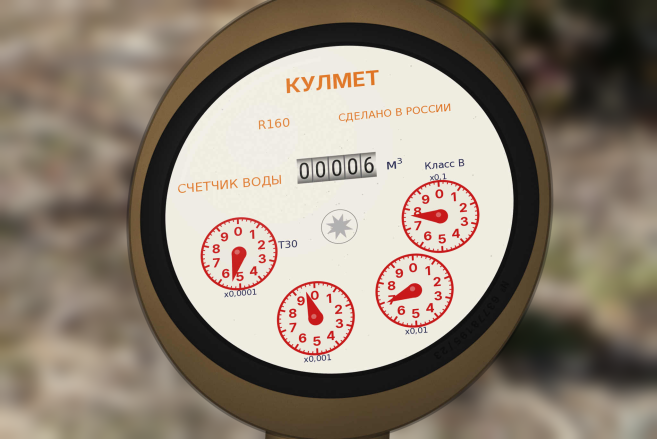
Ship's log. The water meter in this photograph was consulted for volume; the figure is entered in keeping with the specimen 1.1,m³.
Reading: 6.7695,m³
